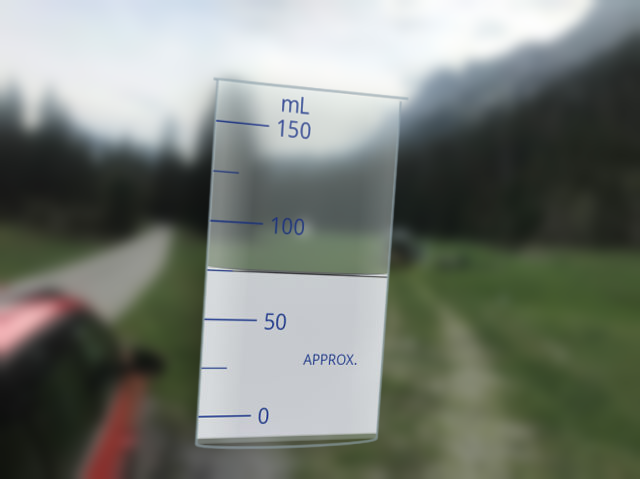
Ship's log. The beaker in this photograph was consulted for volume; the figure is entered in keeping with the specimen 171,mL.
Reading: 75,mL
